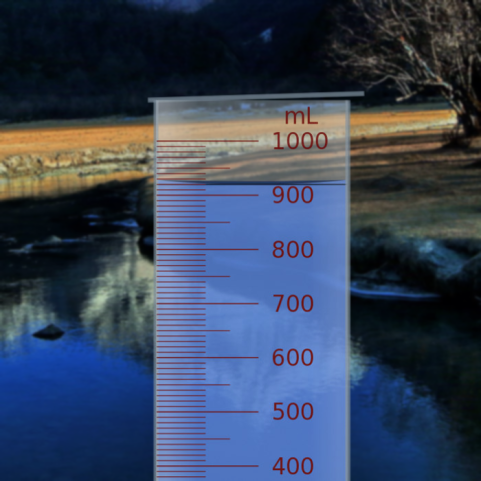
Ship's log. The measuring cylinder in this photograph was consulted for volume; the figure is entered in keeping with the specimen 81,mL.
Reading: 920,mL
